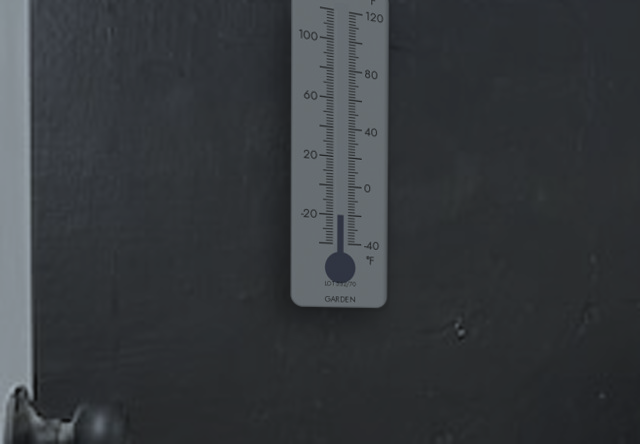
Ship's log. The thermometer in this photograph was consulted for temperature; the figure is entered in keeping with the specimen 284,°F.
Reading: -20,°F
